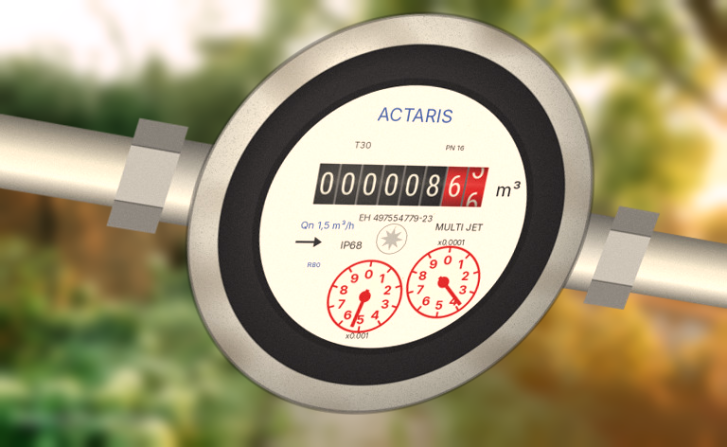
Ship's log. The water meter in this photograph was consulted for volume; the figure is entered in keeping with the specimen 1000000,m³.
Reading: 8.6553,m³
